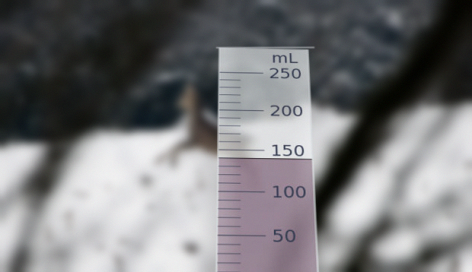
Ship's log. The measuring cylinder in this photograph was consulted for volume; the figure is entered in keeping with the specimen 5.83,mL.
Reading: 140,mL
